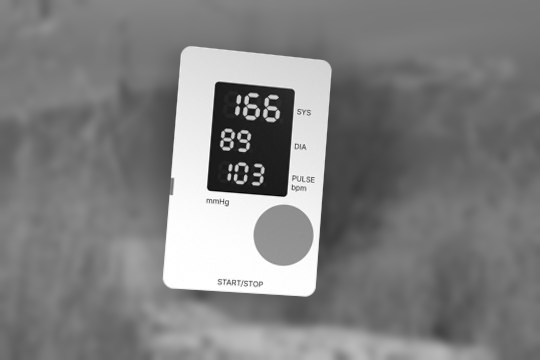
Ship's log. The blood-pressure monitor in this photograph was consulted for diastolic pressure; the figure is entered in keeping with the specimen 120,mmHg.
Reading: 89,mmHg
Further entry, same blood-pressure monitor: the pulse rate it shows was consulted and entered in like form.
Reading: 103,bpm
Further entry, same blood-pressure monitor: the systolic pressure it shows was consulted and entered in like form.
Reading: 166,mmHg
